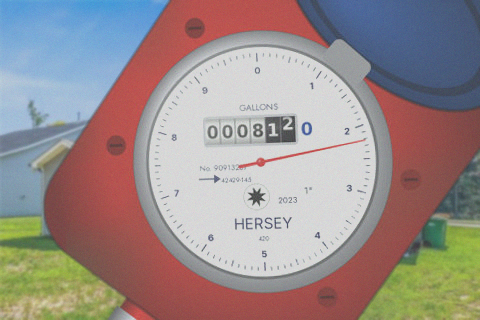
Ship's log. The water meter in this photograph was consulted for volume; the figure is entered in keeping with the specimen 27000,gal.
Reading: 8122.2,gal
